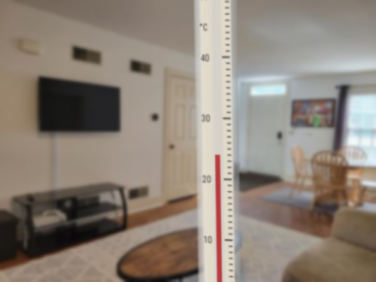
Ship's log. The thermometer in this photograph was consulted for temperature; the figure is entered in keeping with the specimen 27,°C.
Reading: 24,°C
